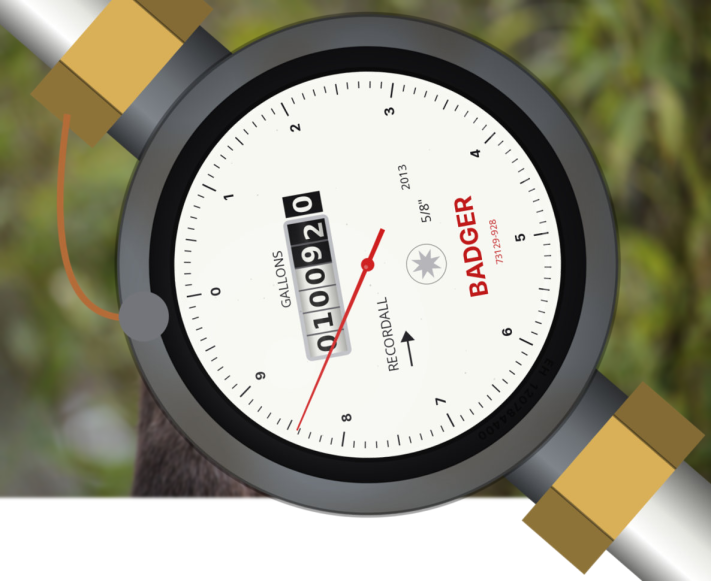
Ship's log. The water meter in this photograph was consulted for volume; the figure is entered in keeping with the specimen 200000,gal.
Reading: 100918.4,gal
